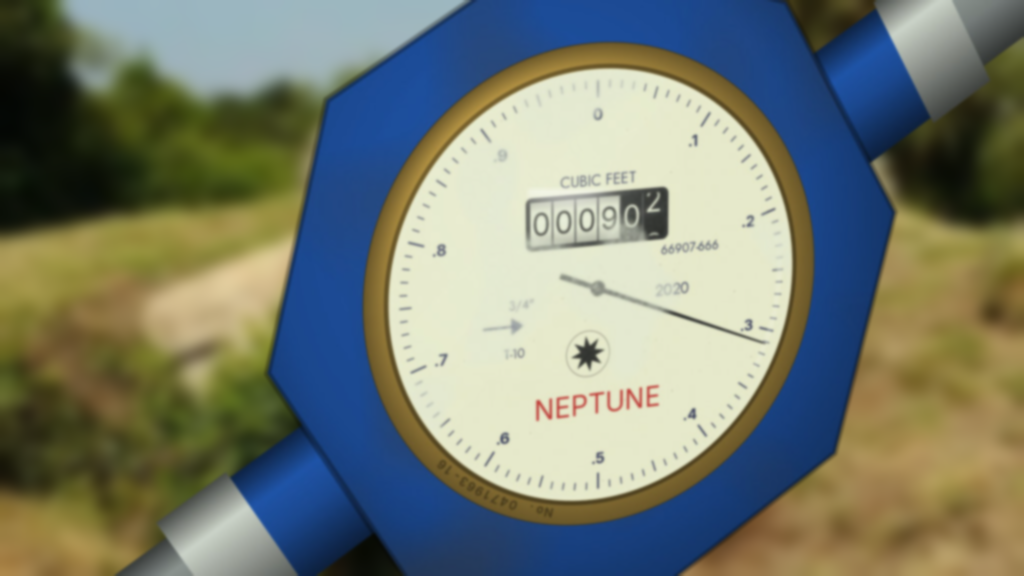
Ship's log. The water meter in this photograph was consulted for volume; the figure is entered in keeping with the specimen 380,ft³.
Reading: 902.31,ft³
